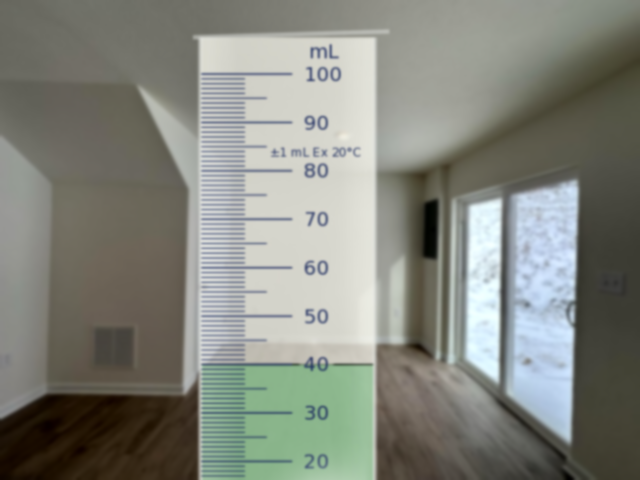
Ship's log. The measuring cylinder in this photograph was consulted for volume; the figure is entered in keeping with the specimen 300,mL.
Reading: 40,mL
